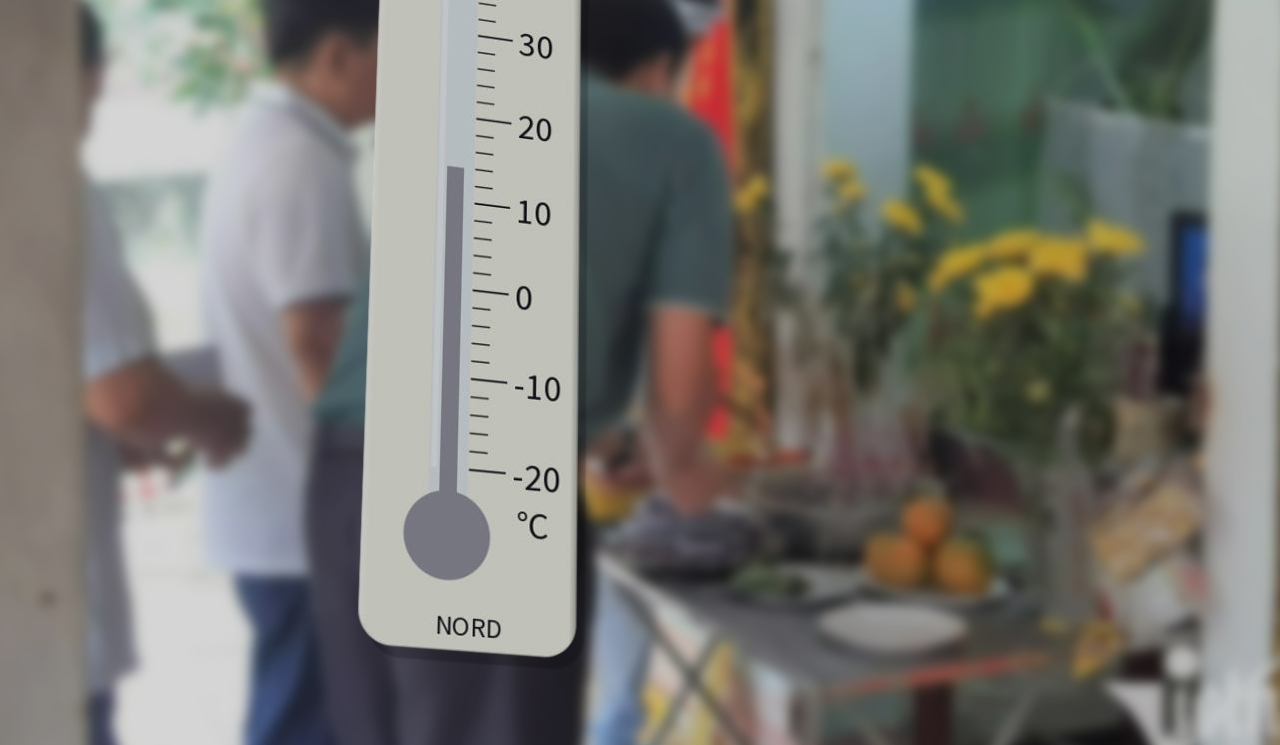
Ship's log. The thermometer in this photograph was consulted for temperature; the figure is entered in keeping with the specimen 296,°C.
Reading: 14,°C
